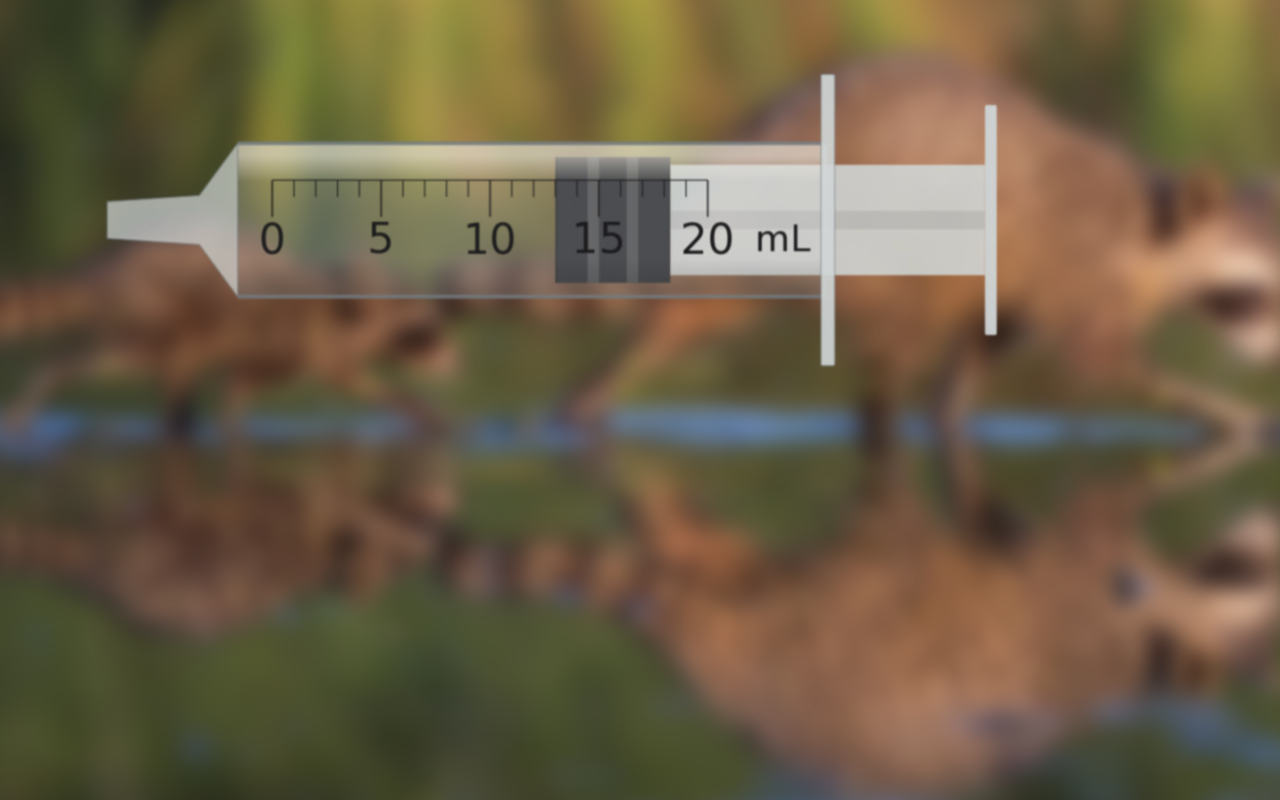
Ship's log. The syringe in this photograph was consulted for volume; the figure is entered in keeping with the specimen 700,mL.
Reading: 13,mL
